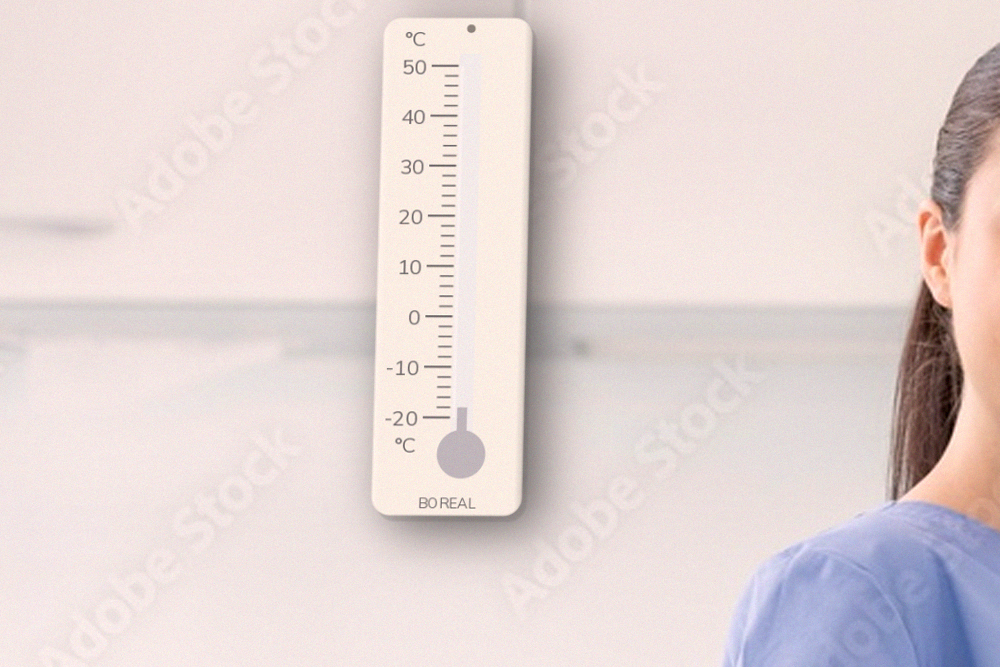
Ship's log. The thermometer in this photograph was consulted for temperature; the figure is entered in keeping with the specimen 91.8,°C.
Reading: -18,°C
